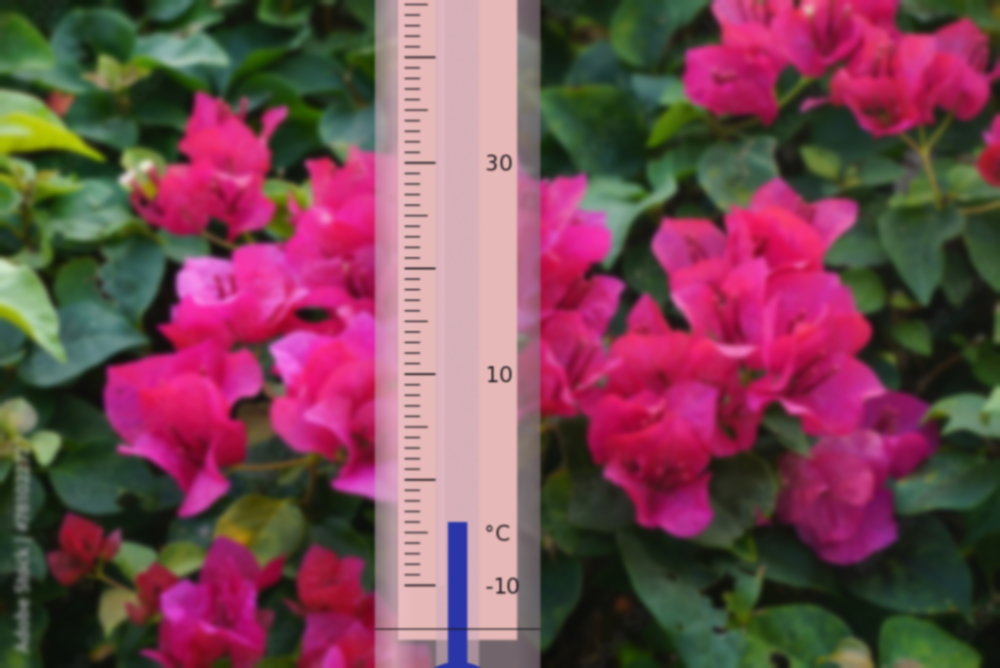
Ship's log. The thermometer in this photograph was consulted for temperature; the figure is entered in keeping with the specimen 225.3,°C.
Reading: -4,°C
